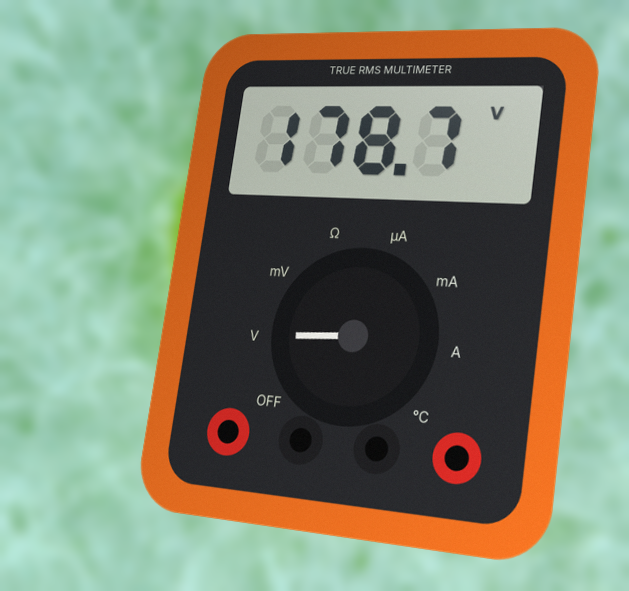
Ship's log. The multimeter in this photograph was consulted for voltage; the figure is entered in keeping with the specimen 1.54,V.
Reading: 178.7,V
